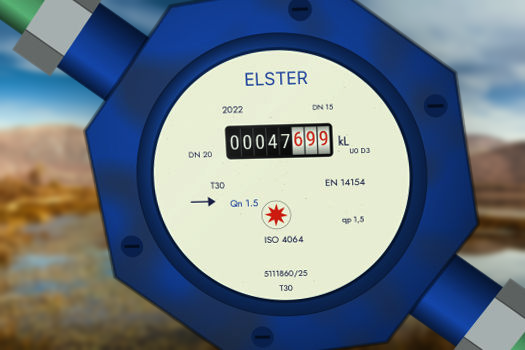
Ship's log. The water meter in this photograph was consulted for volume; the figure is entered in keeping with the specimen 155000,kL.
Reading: 47.699,kL
